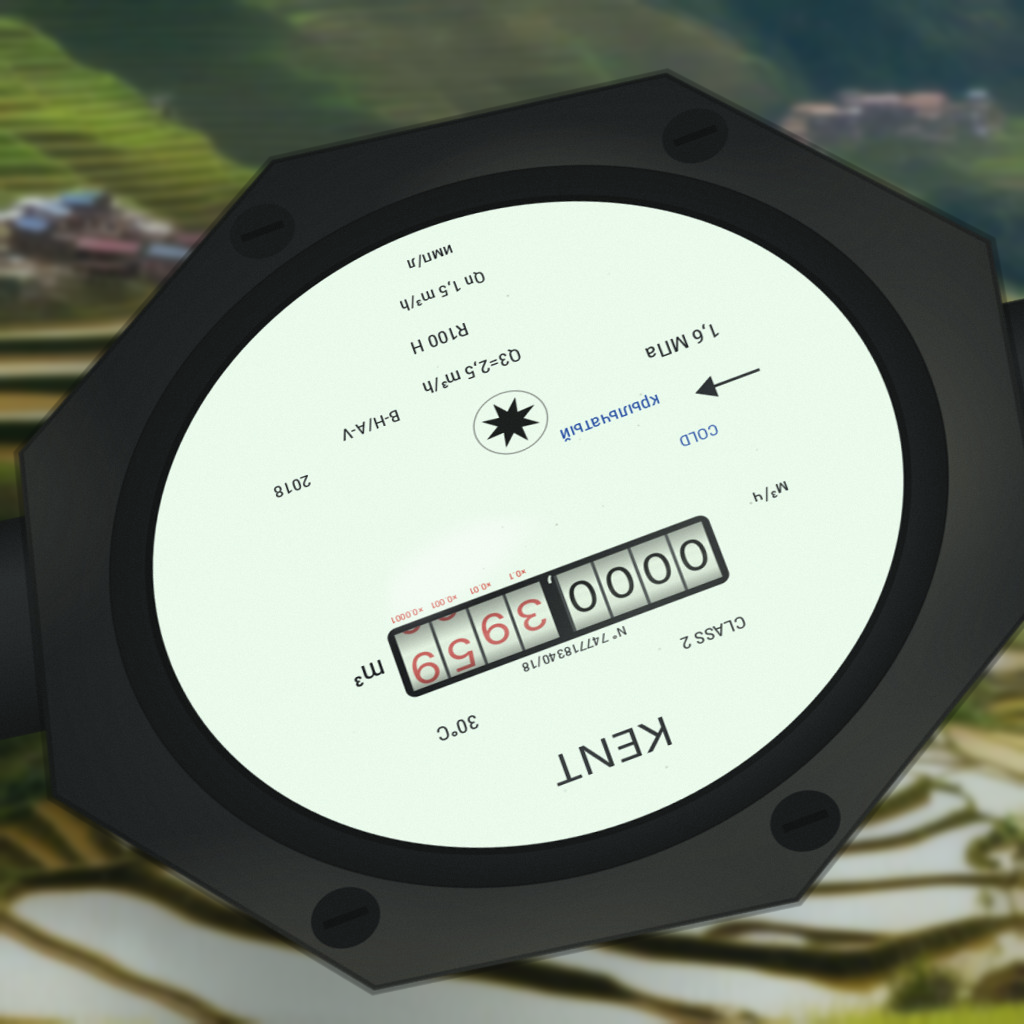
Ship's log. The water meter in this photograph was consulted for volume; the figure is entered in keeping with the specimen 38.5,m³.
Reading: 0.3959,m³
